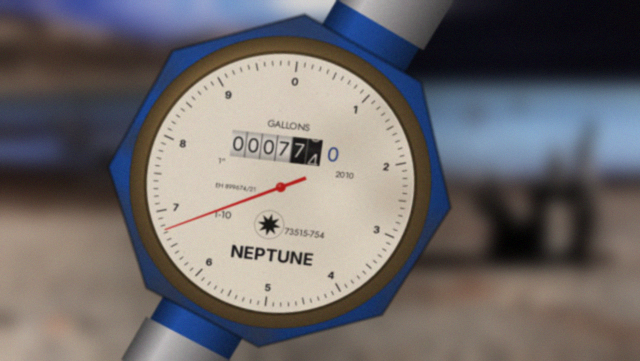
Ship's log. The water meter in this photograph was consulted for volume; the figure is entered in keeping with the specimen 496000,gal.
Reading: 7736.7,gal
